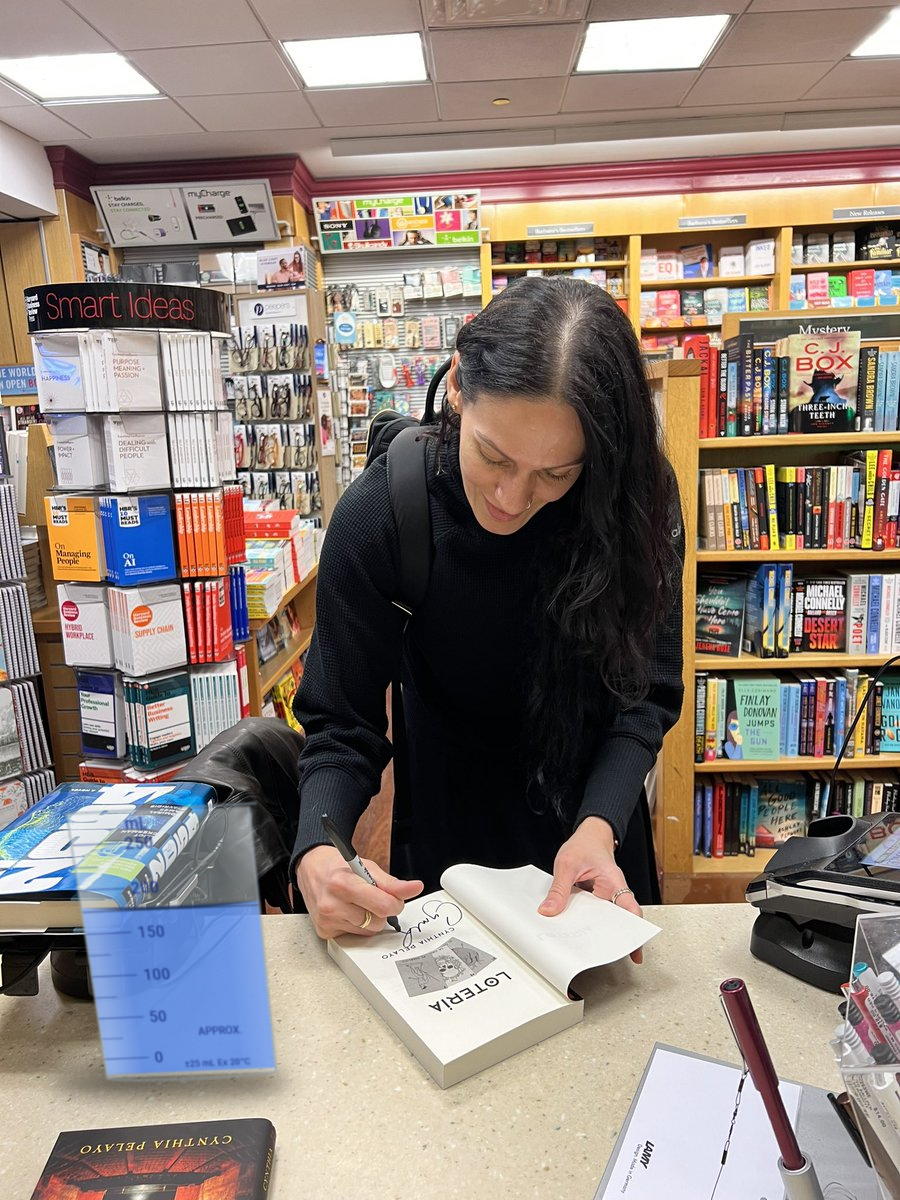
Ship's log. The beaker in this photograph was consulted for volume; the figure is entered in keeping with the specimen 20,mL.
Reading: 175,mL
